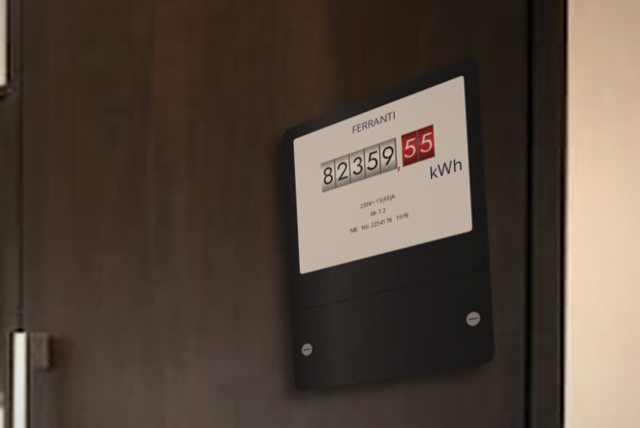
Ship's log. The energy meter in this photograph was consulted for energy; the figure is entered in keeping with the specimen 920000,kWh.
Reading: 82359.55,kWh
